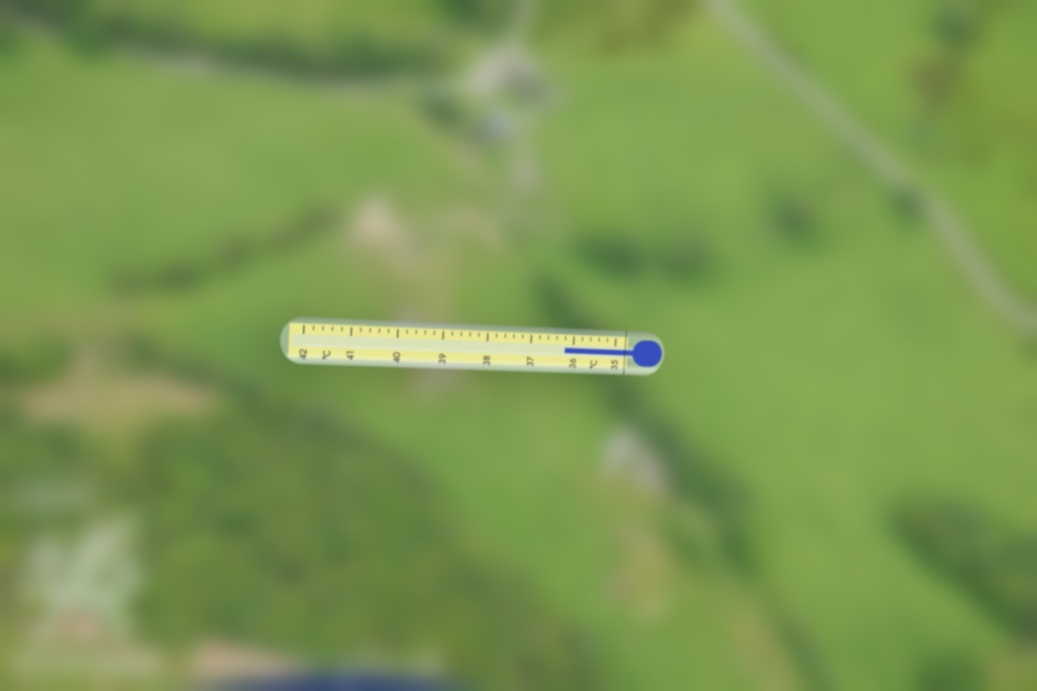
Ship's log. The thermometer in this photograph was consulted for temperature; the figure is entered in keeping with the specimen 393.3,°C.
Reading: 36.2,°C
